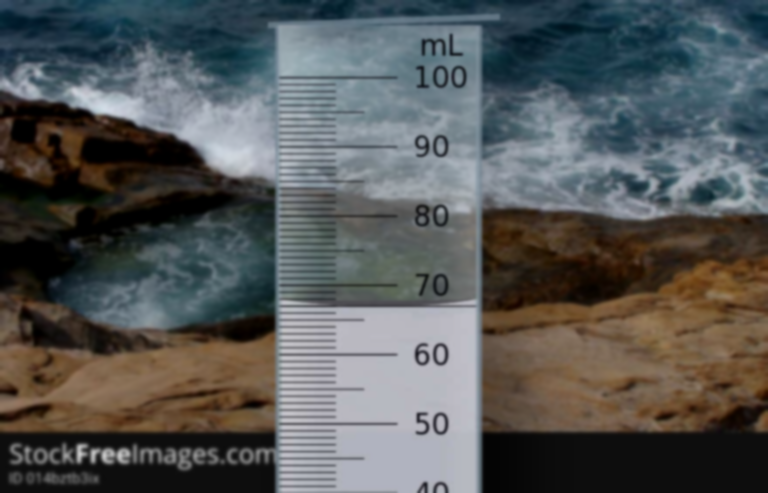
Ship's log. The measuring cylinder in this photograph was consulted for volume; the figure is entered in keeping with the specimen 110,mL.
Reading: 67,mL
